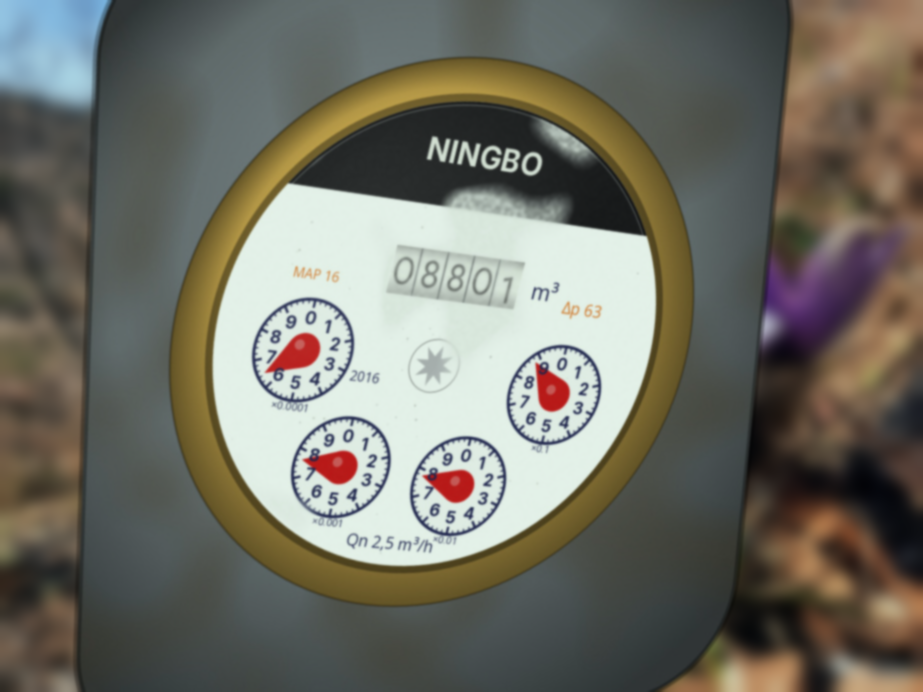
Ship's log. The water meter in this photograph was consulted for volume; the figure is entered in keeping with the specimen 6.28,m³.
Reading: 8800.8776,m³
